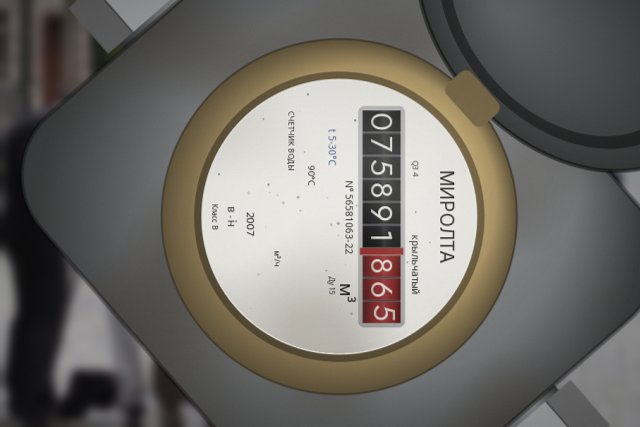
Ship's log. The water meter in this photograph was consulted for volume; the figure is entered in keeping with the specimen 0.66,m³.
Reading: 75891.865,m³
